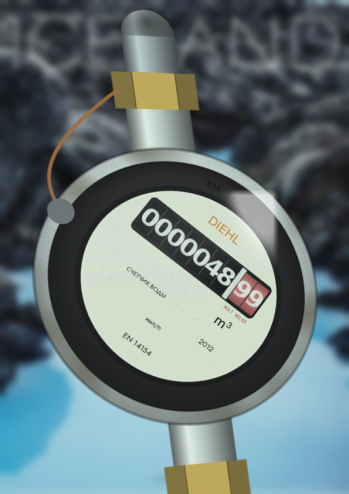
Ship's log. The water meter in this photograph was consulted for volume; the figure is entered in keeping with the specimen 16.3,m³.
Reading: 48.99,m³
